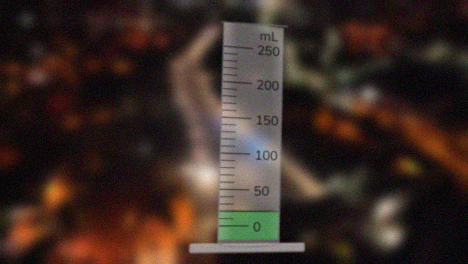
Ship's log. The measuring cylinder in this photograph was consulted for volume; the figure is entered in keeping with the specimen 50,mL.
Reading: 20,mL
